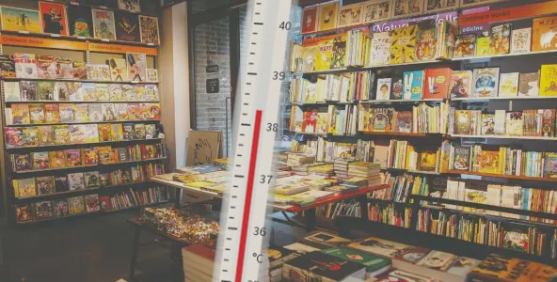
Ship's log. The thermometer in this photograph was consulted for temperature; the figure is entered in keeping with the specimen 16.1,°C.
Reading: 38.3,°C
